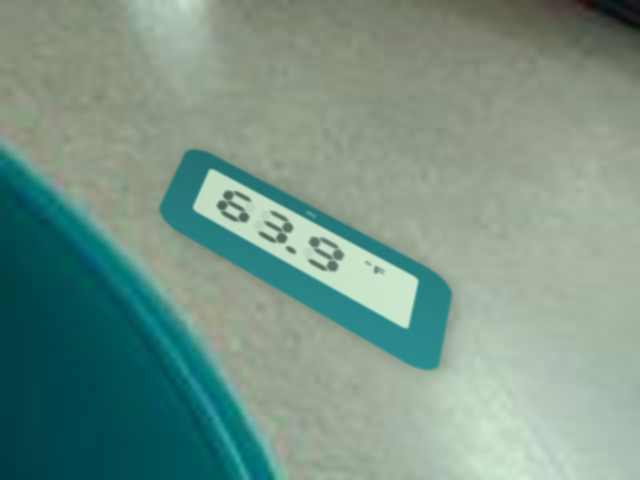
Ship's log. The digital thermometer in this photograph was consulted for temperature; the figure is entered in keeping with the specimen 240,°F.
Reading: 63.9,°F
